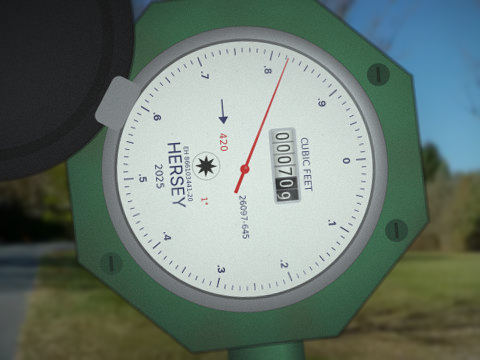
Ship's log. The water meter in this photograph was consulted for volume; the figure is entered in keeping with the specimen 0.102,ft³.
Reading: 708.82,ft³
